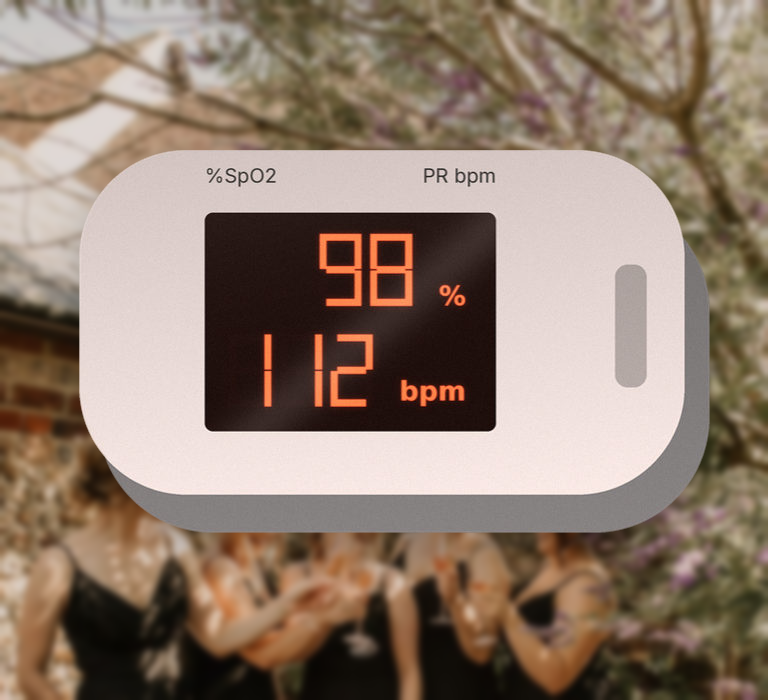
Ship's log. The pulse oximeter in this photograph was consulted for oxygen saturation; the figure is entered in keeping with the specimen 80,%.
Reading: 98,%
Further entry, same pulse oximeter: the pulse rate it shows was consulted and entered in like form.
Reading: 112,bpm
